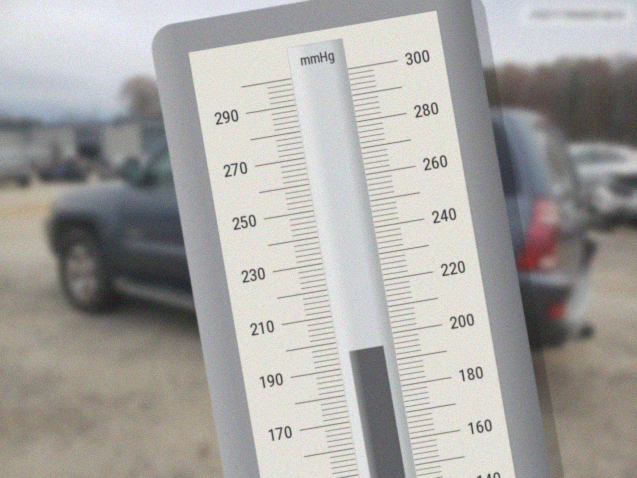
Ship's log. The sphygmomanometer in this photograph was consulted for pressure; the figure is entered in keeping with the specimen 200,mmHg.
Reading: 196,mmHg
